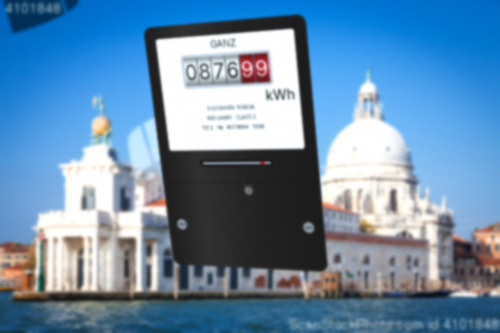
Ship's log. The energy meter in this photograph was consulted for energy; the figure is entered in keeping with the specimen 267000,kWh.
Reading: 876.99,kWh
